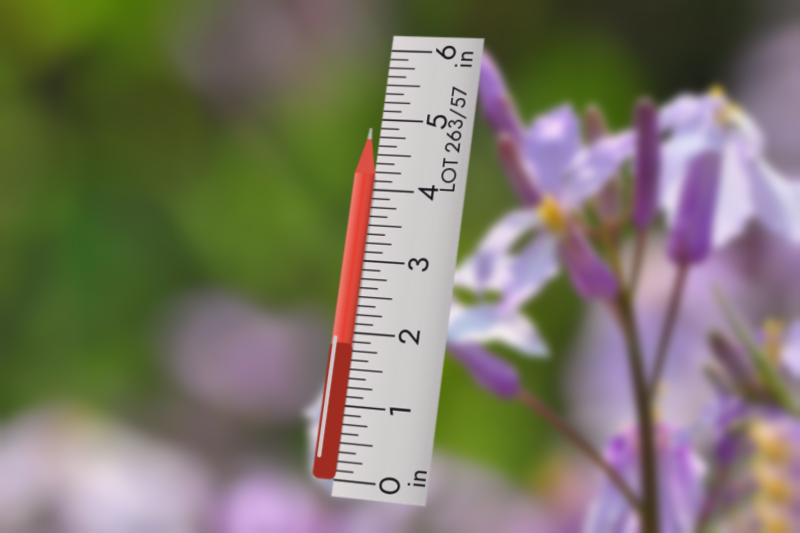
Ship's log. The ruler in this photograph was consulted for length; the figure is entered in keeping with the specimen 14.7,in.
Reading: 4.875,in
